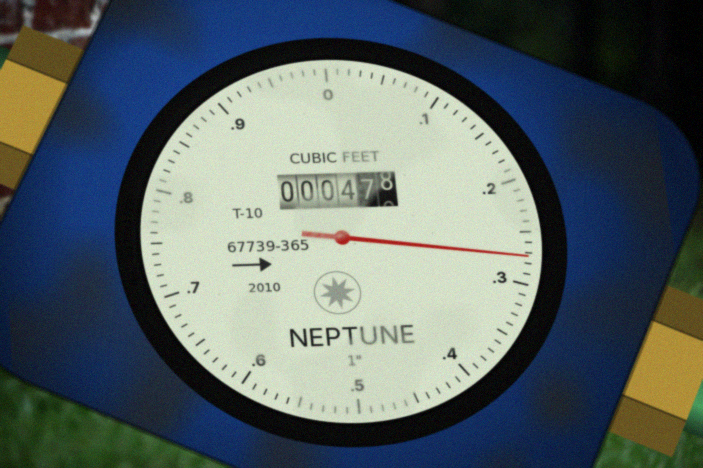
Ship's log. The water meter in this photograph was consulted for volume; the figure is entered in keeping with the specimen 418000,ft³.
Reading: 478.27,ft³
